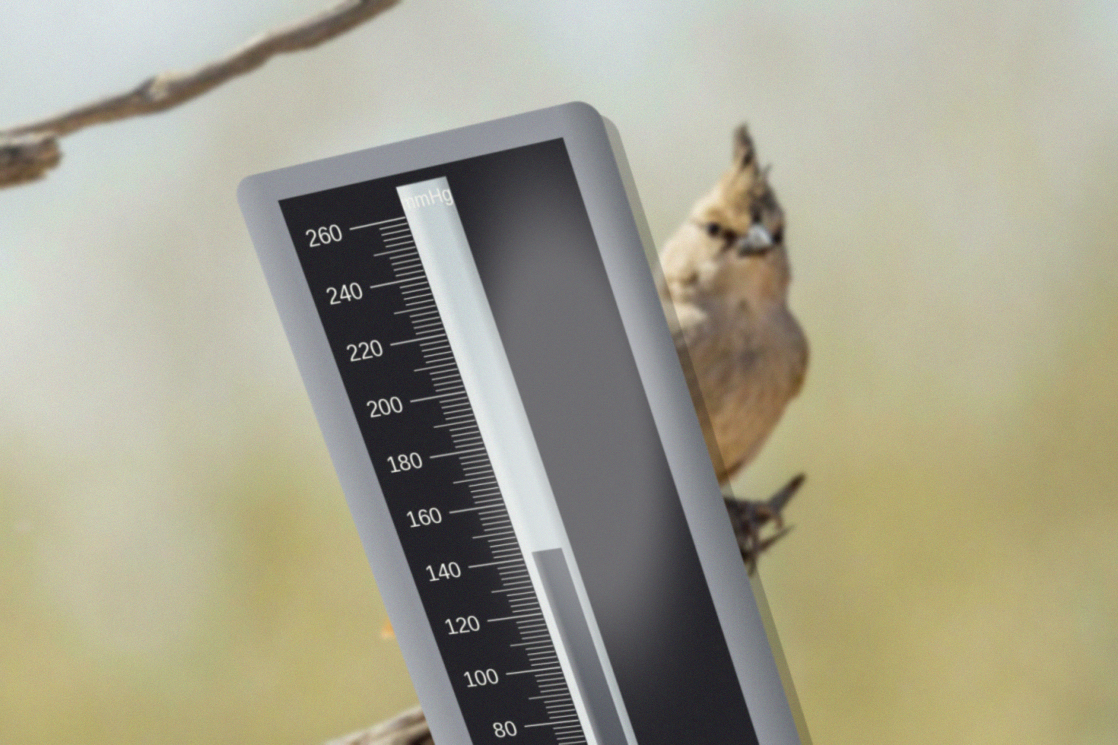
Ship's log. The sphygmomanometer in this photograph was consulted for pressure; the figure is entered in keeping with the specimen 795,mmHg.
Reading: 142,mmHg
